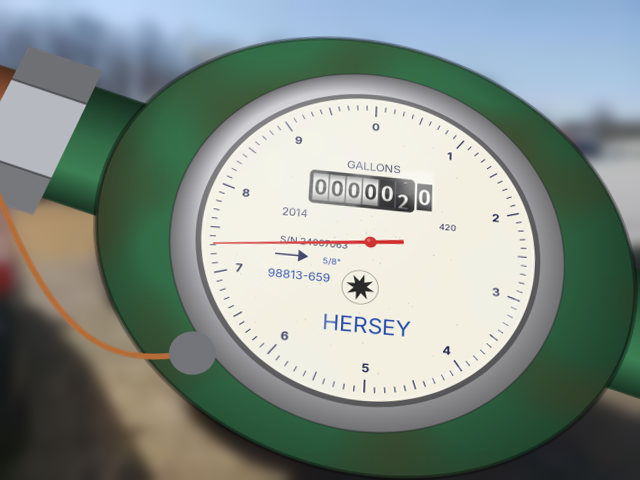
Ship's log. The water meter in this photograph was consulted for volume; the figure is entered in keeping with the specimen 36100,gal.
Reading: 17.3,gal
